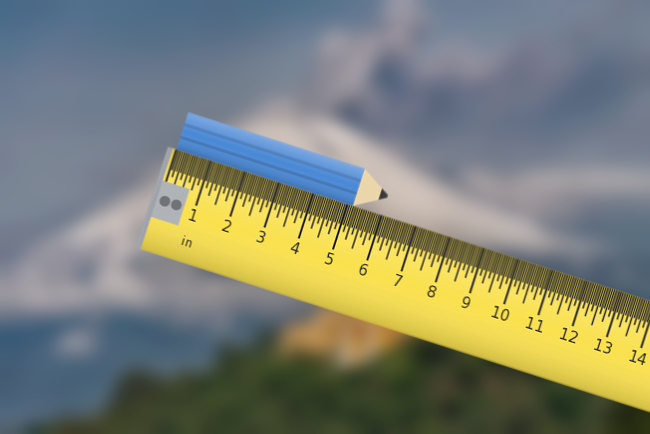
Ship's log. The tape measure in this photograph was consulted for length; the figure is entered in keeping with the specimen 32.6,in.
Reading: 6,in
